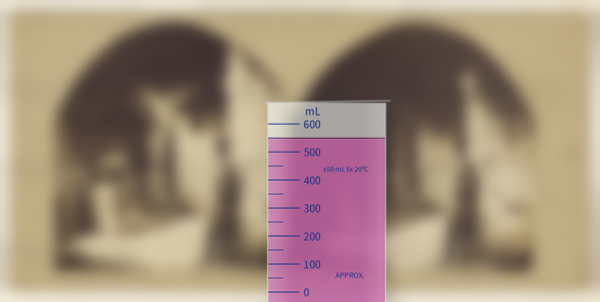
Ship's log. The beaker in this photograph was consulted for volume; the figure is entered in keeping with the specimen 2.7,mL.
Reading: 550,mL
